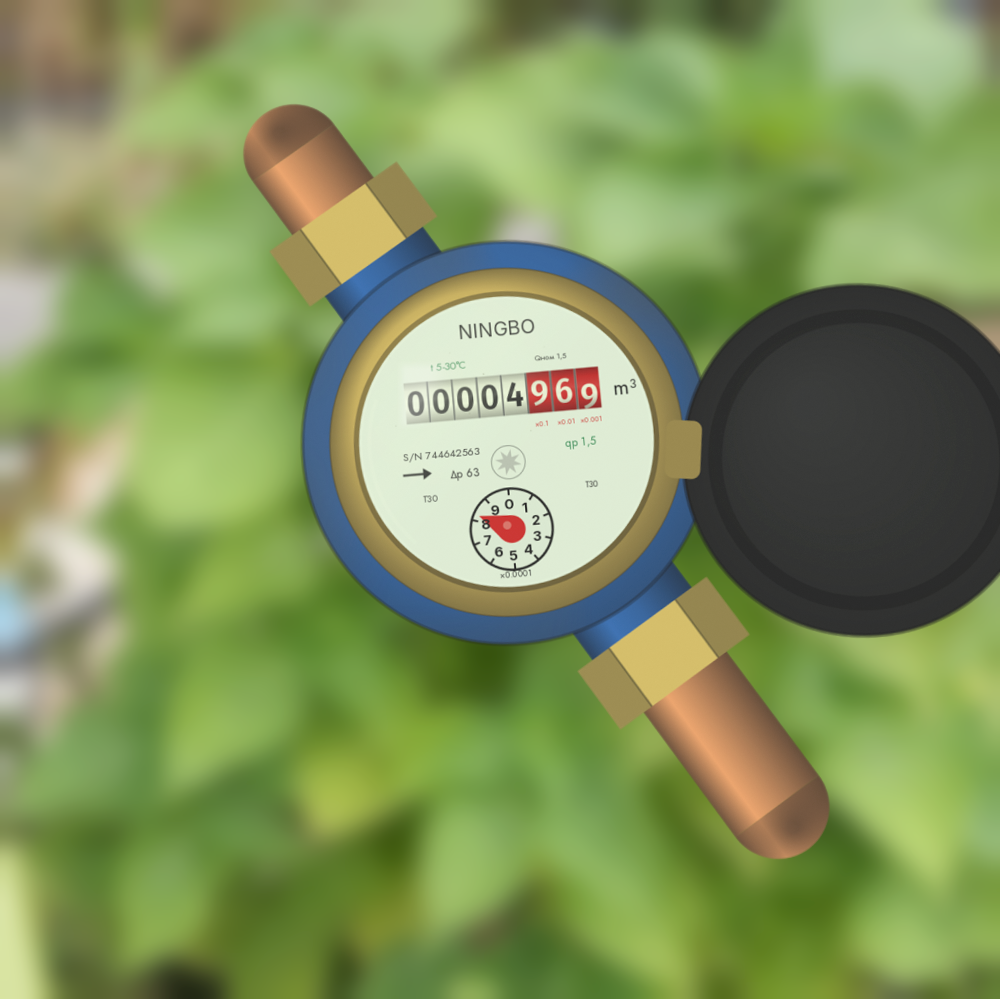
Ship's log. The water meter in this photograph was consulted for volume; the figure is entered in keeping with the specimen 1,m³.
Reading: 4.9688,m³
